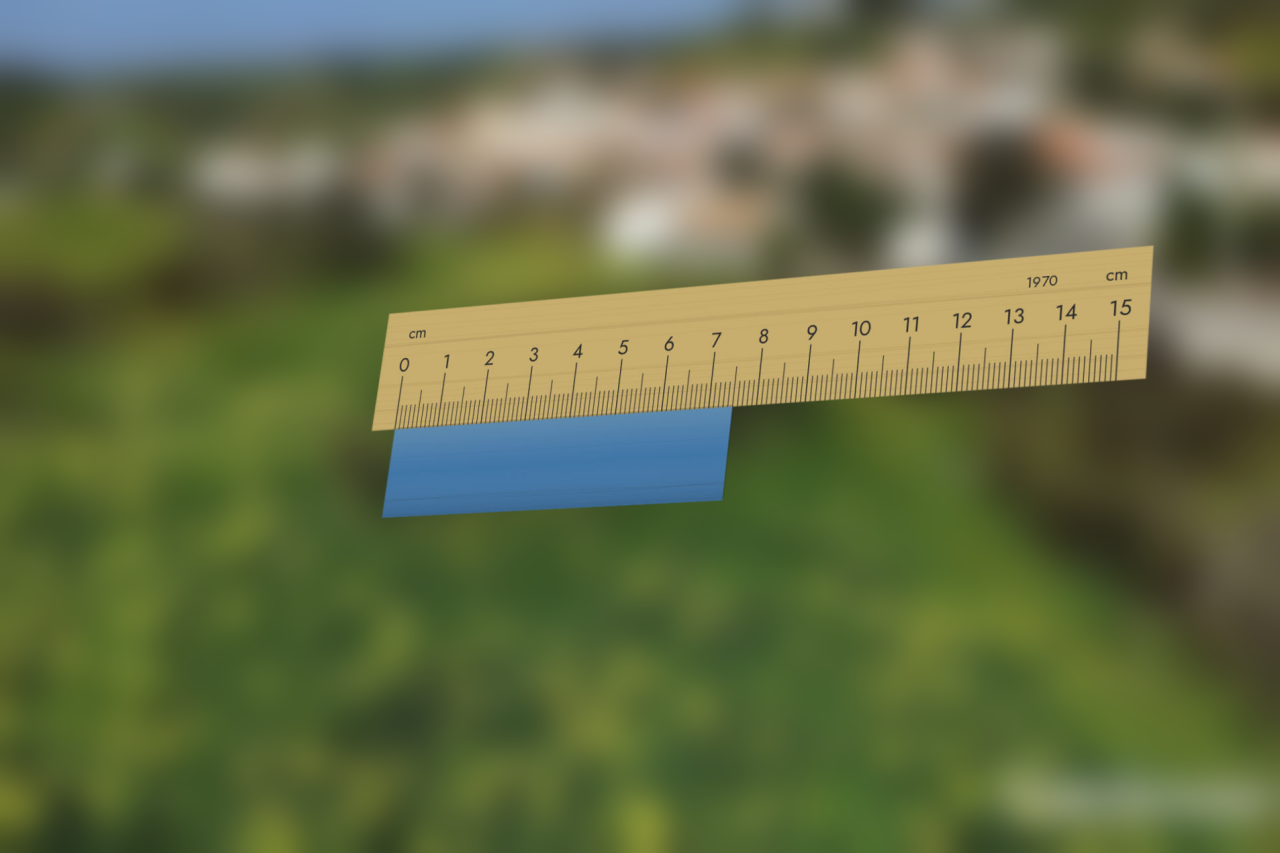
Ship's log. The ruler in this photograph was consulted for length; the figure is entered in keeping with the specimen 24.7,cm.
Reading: 7.5,cm
